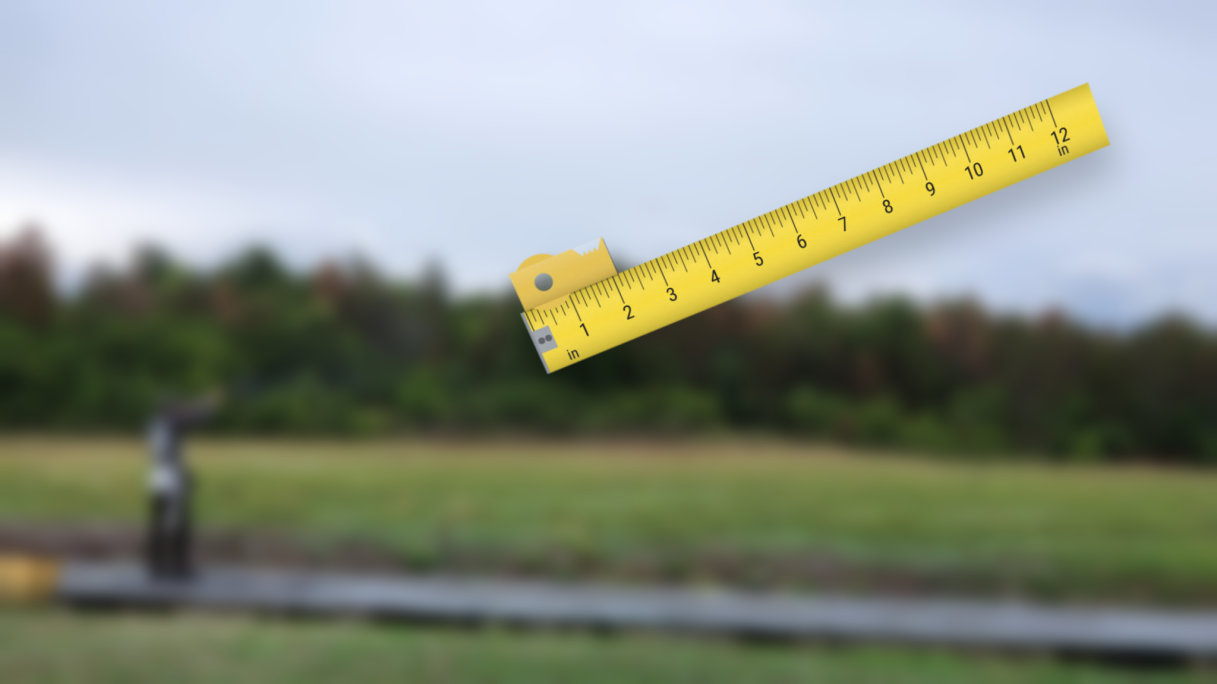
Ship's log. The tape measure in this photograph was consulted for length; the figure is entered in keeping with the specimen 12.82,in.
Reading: 2.125,in
